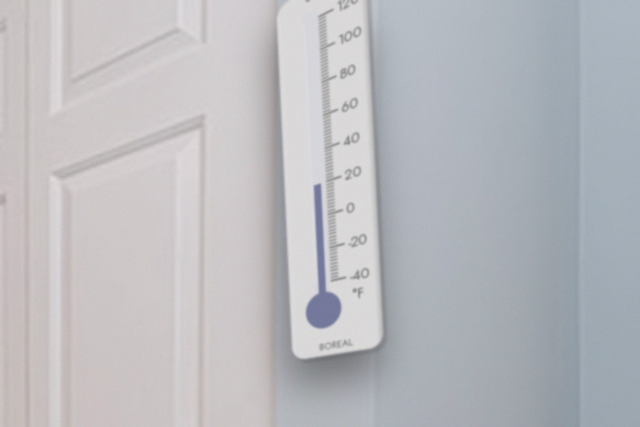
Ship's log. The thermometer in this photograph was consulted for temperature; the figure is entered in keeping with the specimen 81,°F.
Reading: 20,°F
